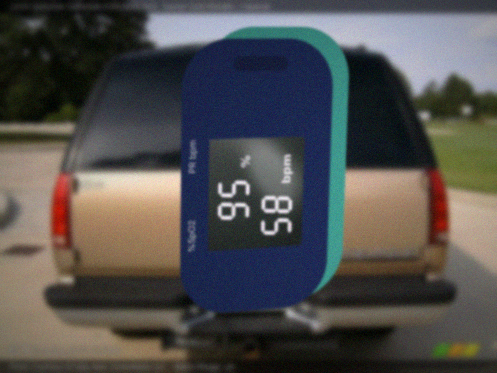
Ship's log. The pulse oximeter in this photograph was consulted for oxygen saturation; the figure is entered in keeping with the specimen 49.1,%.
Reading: 95,%
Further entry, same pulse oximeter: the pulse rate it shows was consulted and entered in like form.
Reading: 58,bpm
